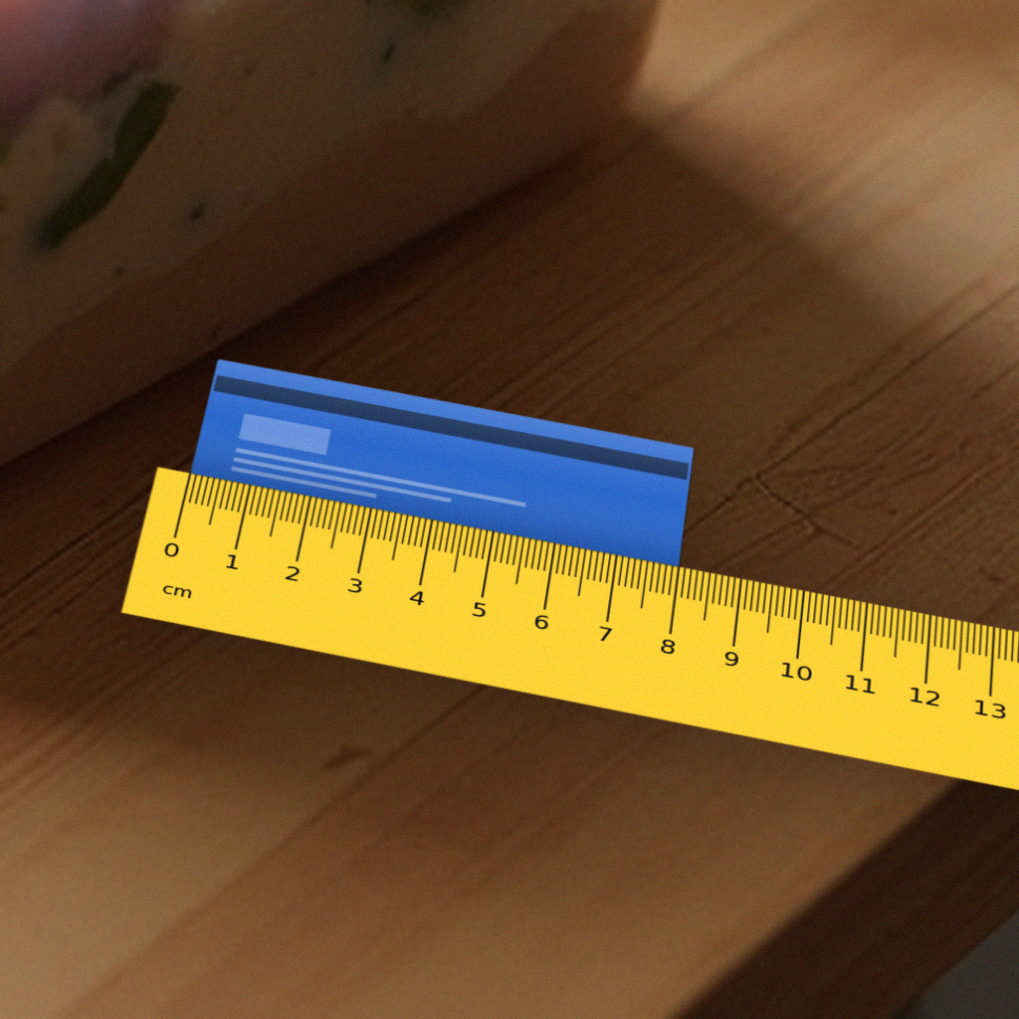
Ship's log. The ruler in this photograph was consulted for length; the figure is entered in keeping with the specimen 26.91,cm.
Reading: 8,cm
